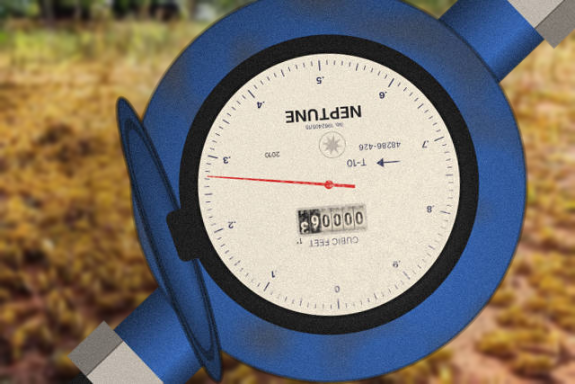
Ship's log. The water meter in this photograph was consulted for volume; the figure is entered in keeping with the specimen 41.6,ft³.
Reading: 63.27,ft³
